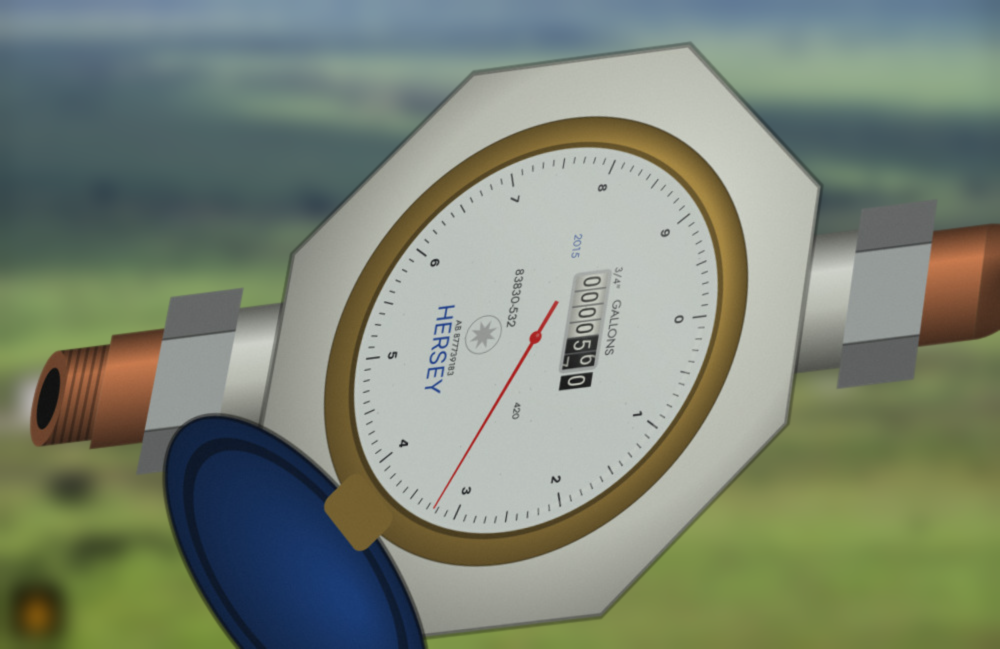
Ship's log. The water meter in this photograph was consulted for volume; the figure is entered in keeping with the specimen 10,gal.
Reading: 563.2,gal
